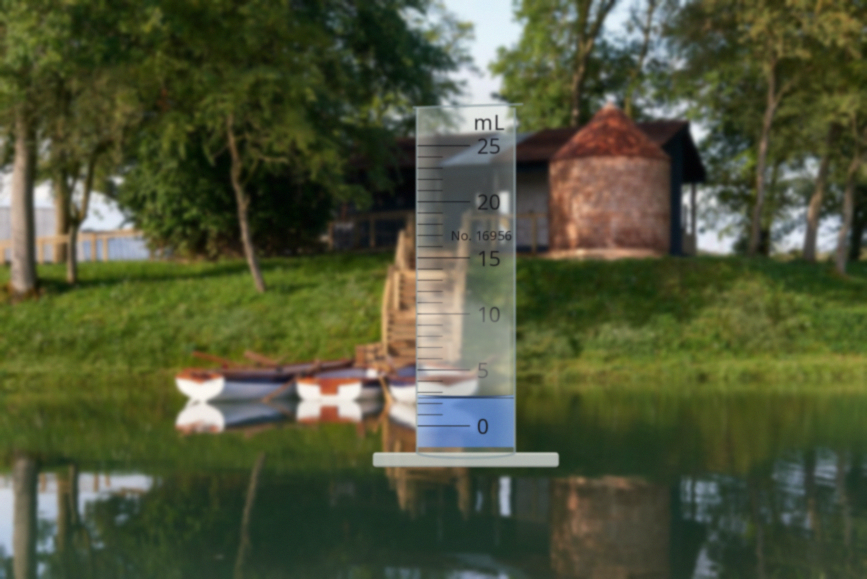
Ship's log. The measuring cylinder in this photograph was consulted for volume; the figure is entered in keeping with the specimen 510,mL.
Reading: 2.5,mL
